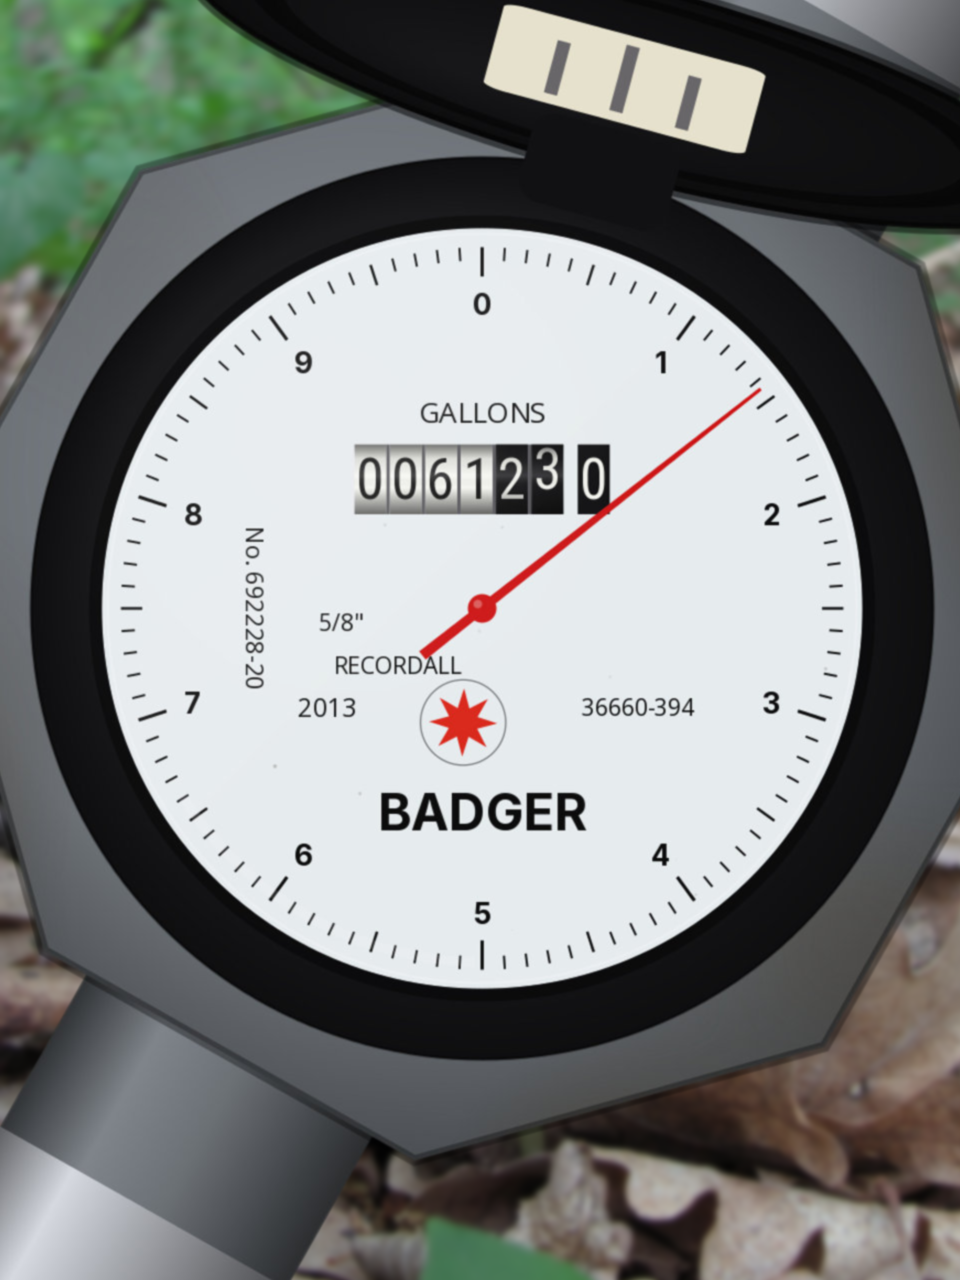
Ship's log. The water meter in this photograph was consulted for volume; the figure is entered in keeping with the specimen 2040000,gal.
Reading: 61231.4,gal
